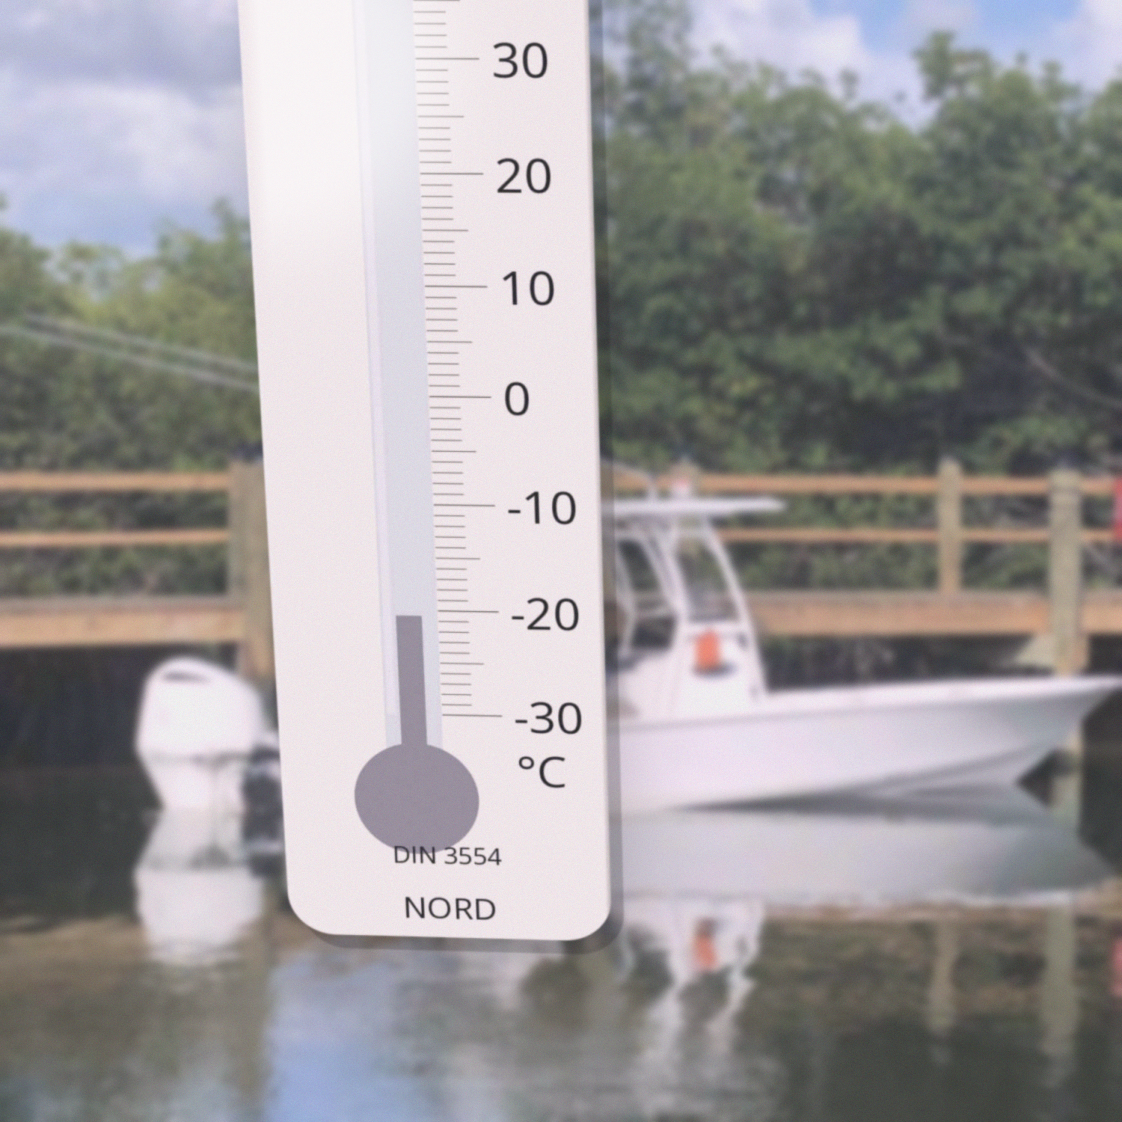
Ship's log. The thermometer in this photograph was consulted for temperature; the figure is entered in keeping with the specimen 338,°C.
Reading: -20.5,°C
